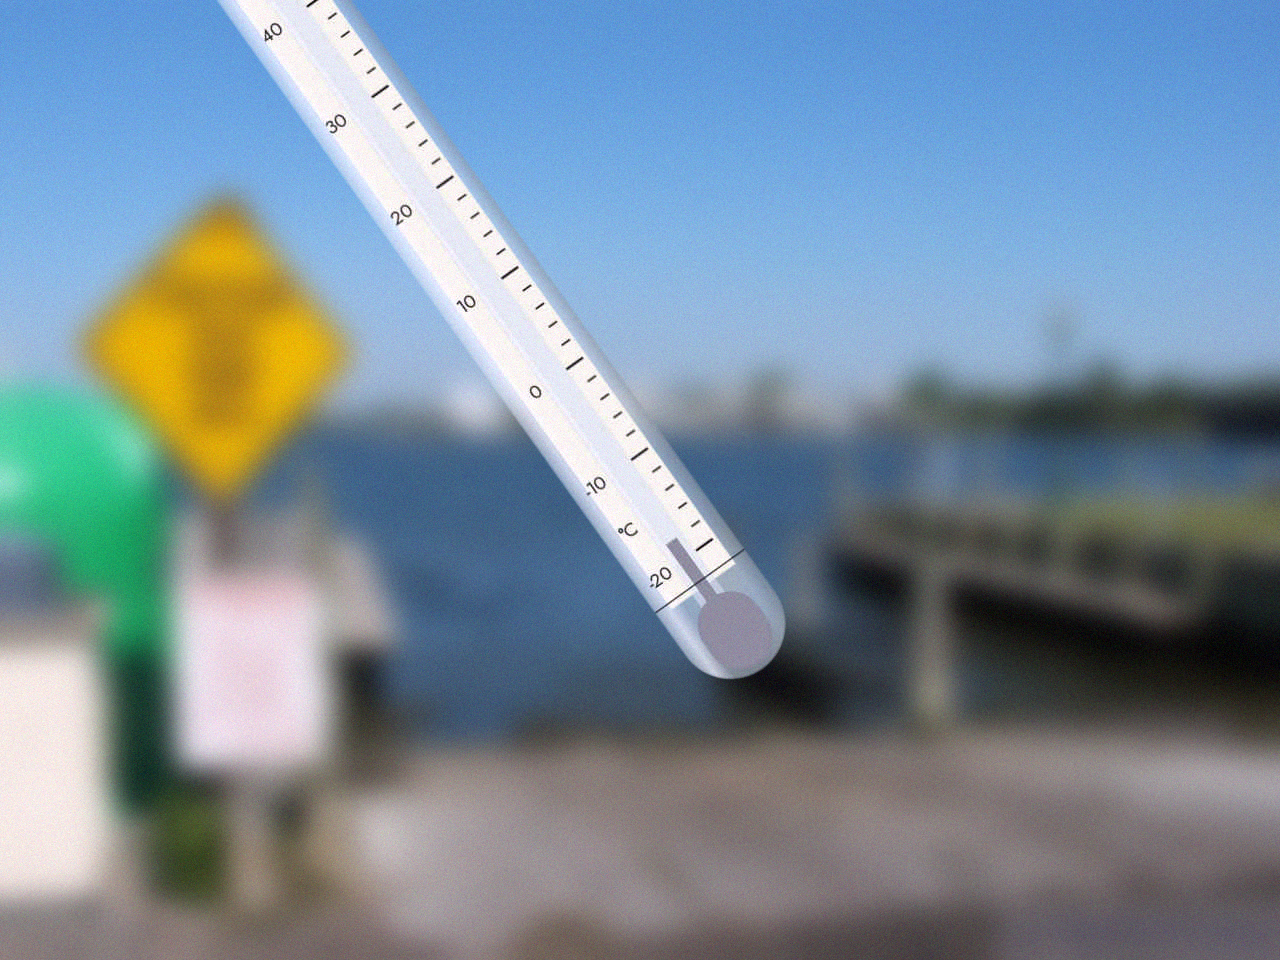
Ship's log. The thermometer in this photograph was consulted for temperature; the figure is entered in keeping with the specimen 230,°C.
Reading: -18,°C
